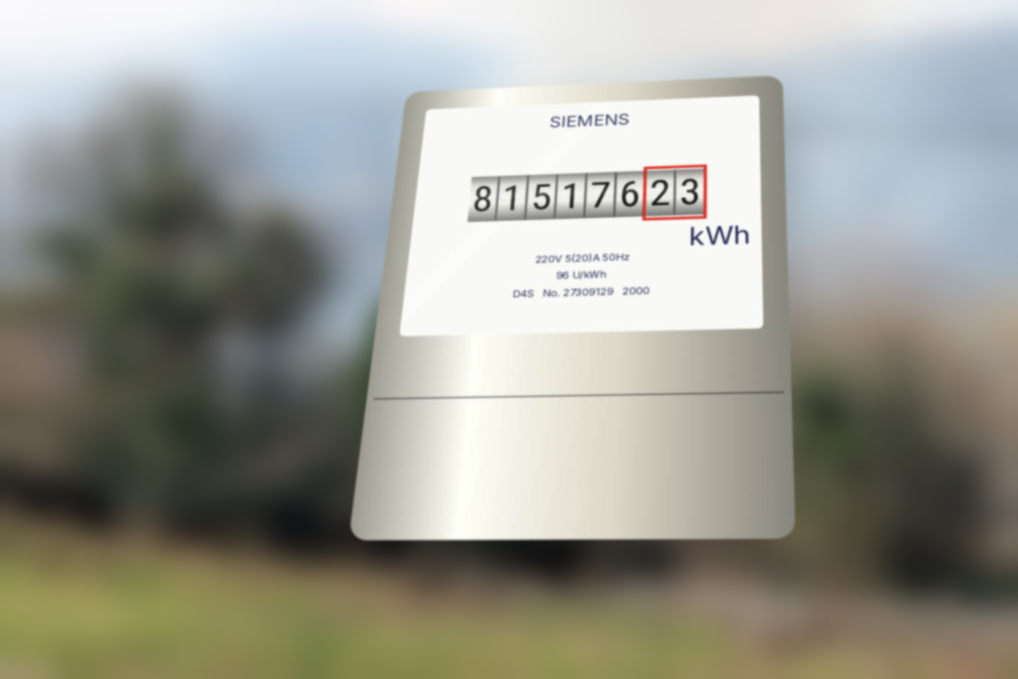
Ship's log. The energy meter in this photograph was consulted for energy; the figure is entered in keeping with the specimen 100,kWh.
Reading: 815176.23,kWh
